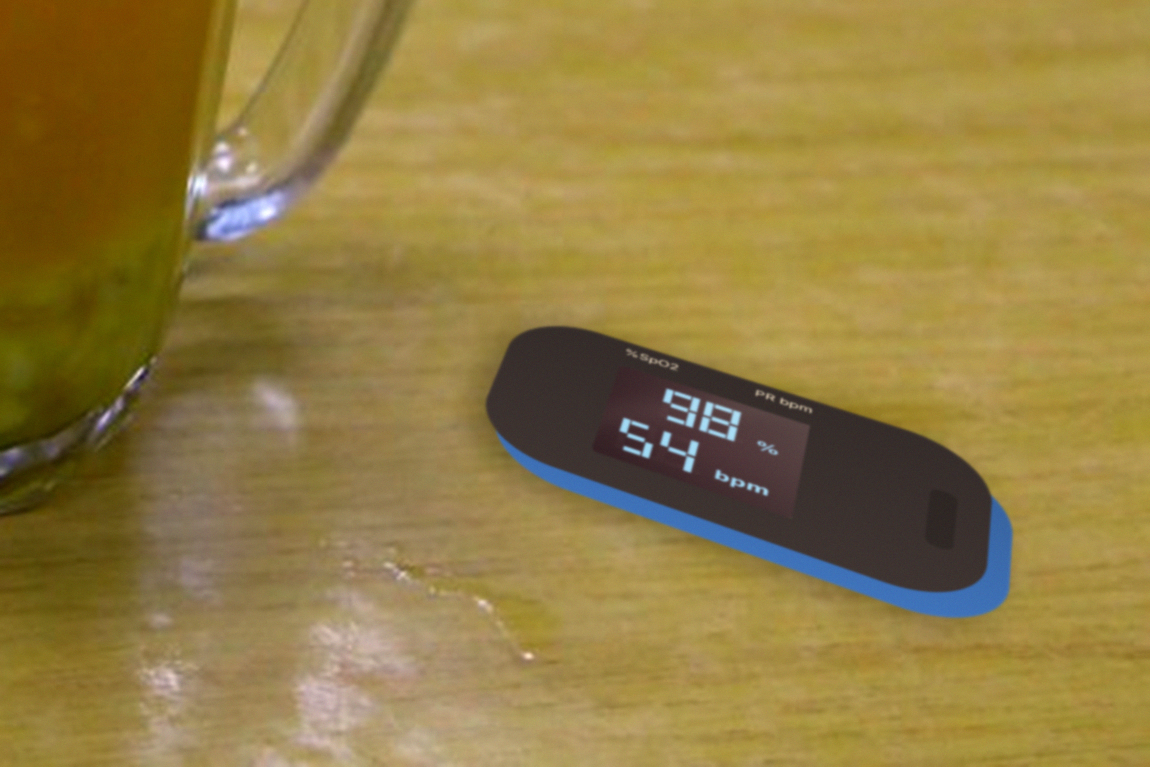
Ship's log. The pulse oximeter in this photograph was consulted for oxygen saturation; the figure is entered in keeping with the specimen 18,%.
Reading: 98,%
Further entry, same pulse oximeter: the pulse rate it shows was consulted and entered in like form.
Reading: 54,bpm
